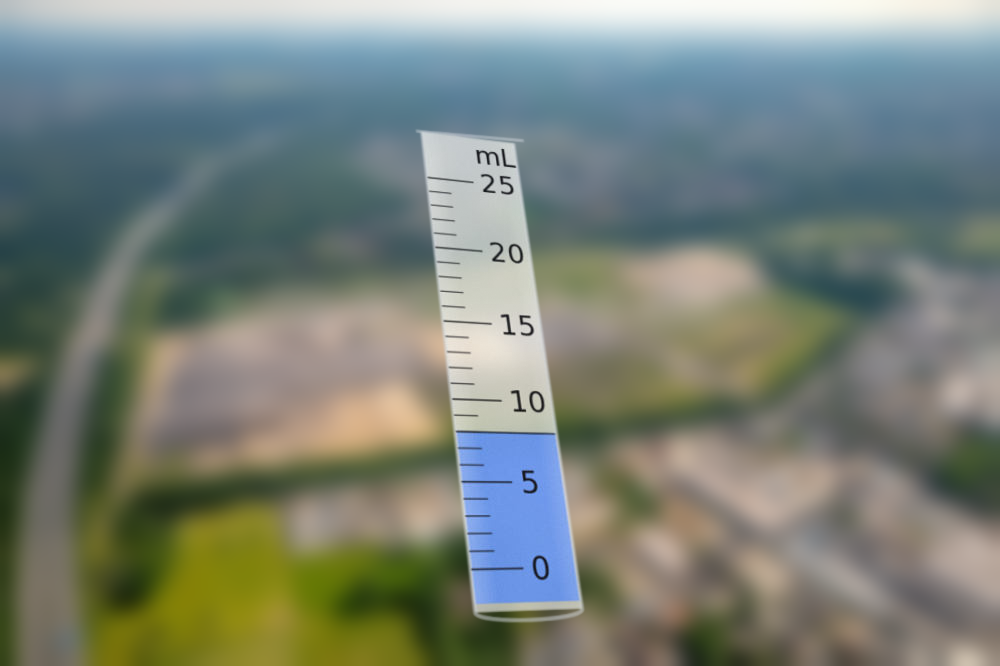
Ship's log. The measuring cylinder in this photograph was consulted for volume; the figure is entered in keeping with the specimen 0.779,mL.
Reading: 8,mL
